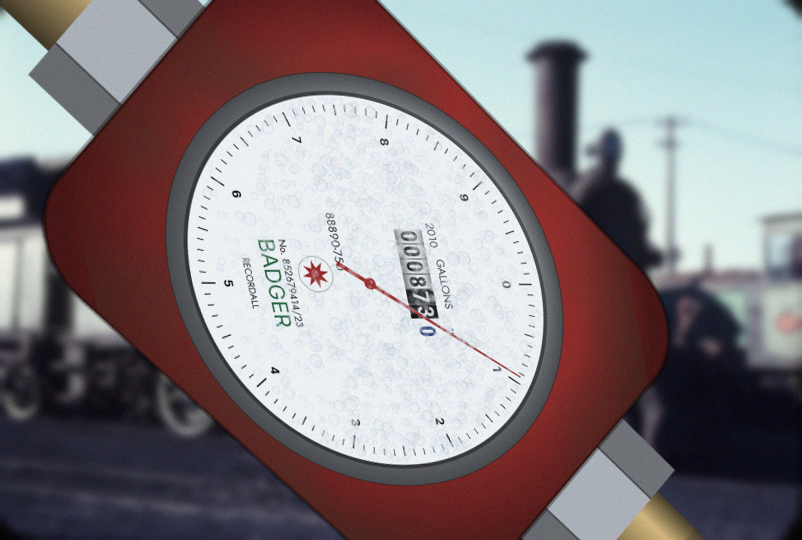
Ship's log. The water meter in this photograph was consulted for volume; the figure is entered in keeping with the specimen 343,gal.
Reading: 8730.9,gal
